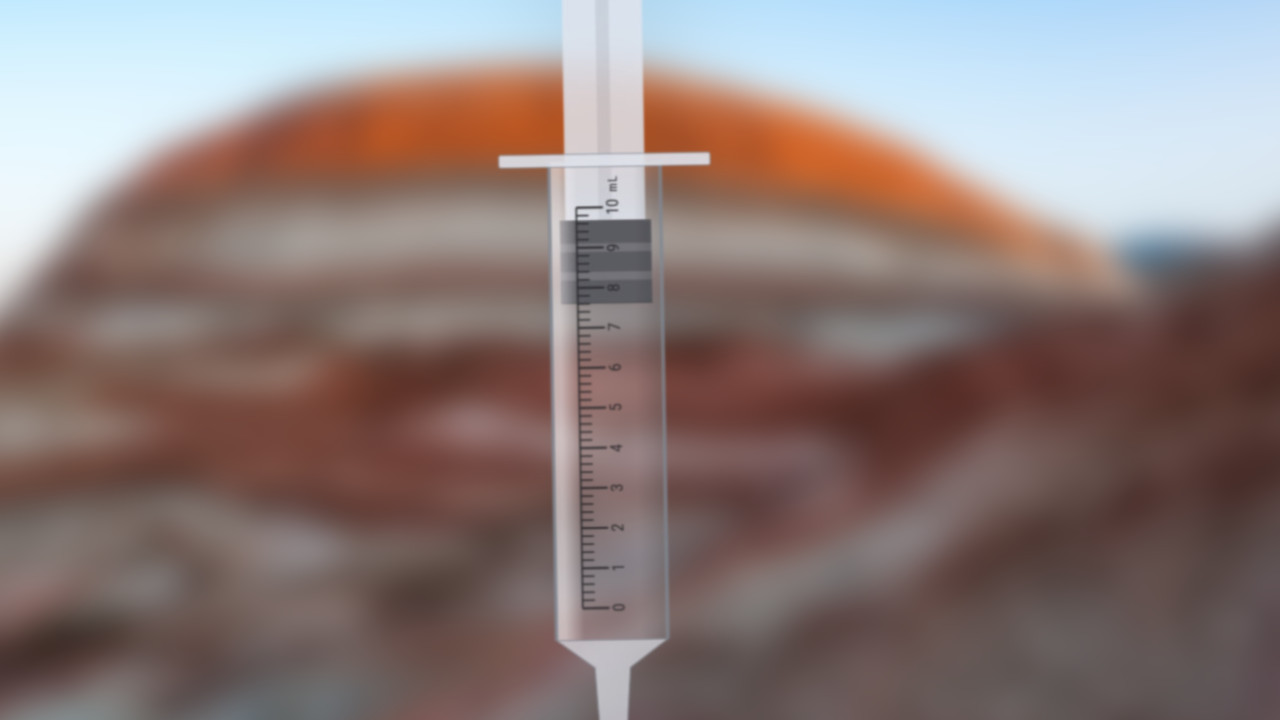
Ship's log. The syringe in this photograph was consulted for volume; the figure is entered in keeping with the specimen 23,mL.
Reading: 7.6,mL
